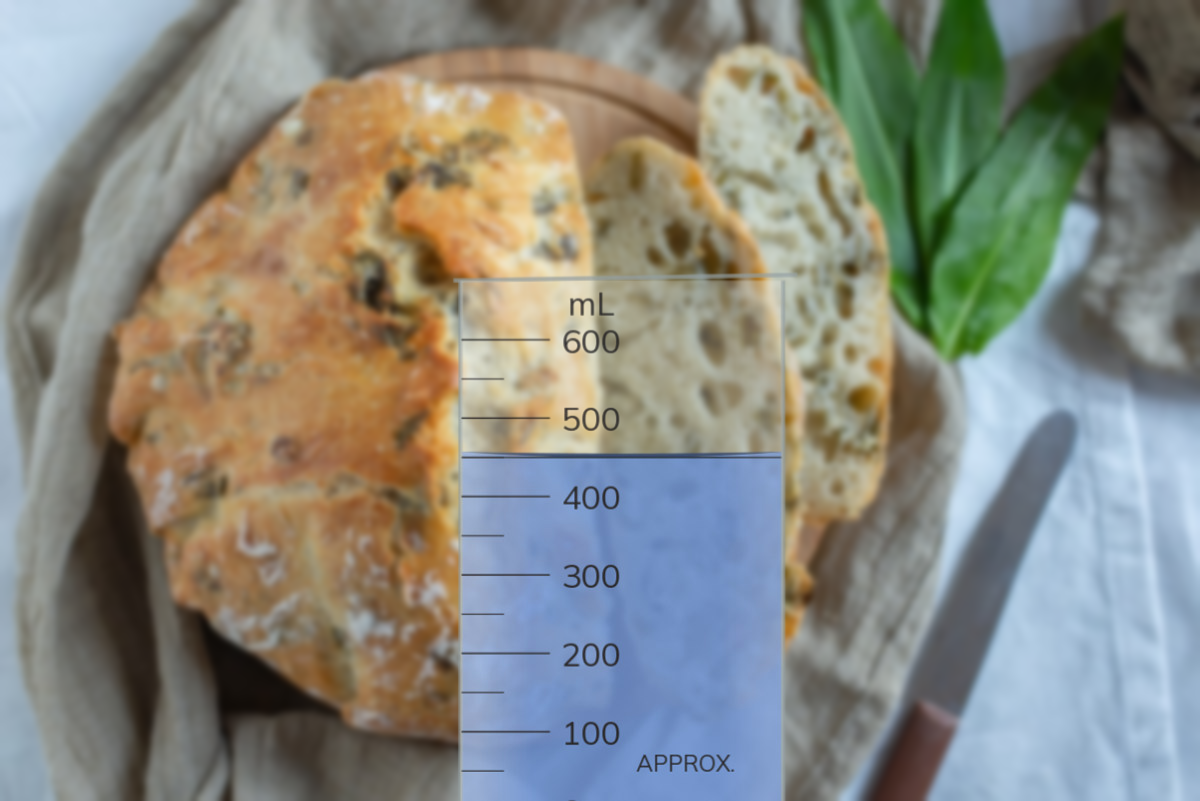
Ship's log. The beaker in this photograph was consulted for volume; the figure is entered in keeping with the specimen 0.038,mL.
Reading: 450,mL
